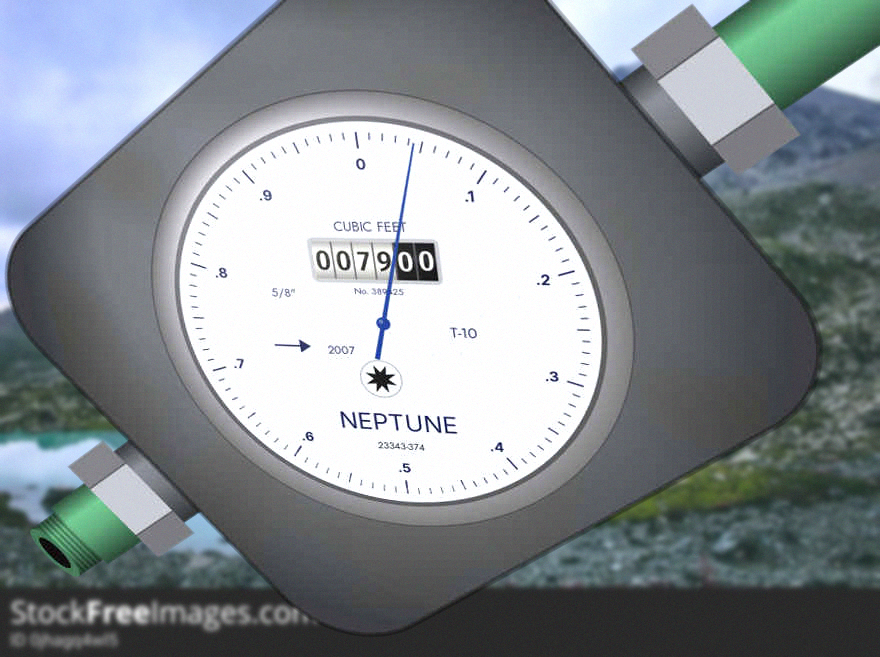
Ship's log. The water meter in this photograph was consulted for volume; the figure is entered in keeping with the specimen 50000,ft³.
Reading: 7900.04,ft³
